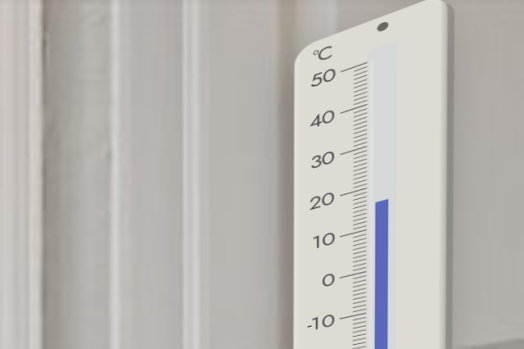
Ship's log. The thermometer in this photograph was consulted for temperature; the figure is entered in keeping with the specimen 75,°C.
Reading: 16,°C
